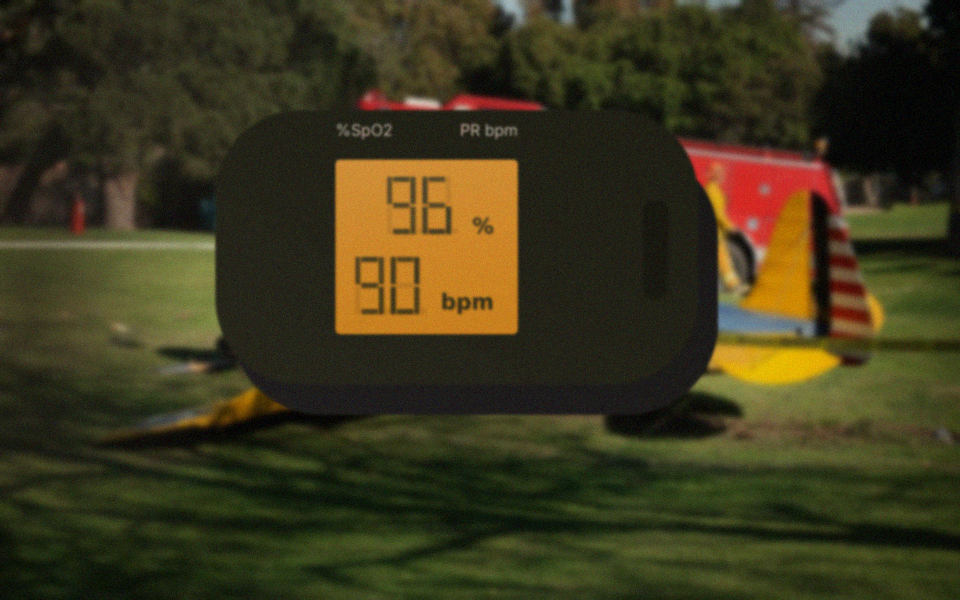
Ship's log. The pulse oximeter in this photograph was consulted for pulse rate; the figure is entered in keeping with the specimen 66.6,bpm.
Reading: 90,bpm
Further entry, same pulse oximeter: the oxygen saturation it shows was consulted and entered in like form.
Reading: 96,%
